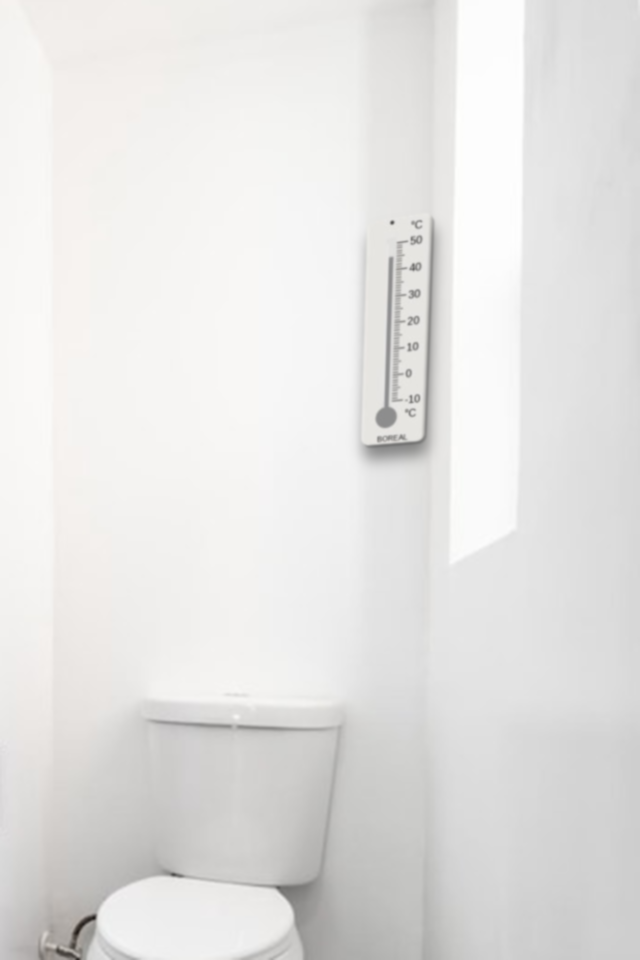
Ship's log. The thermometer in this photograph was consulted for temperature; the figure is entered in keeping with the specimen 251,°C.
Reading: 45,°C
